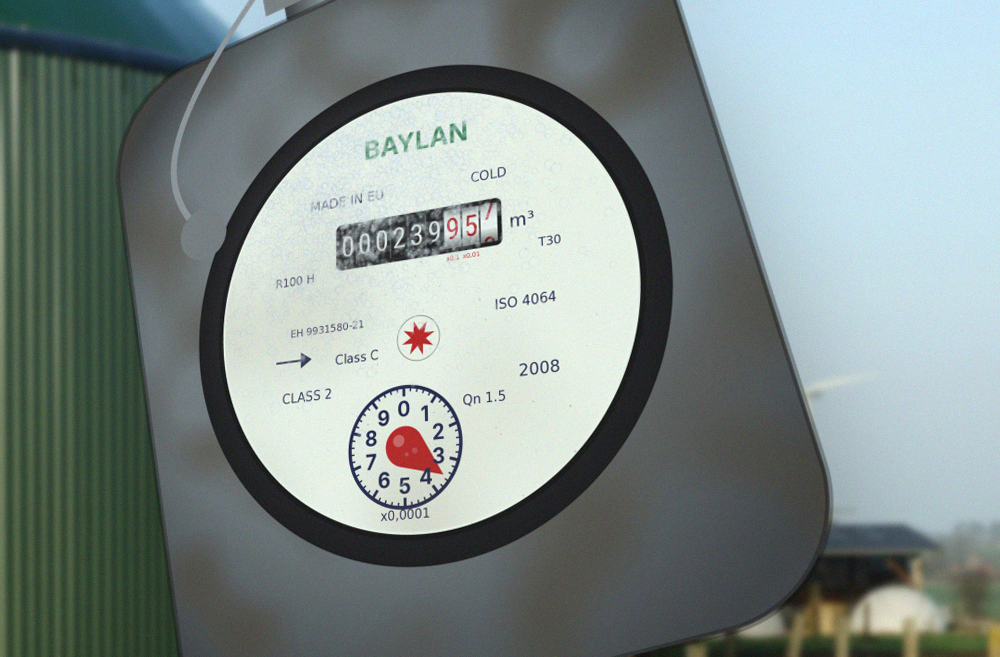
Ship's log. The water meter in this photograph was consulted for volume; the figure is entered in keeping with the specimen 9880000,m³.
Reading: 239.9573,m³
